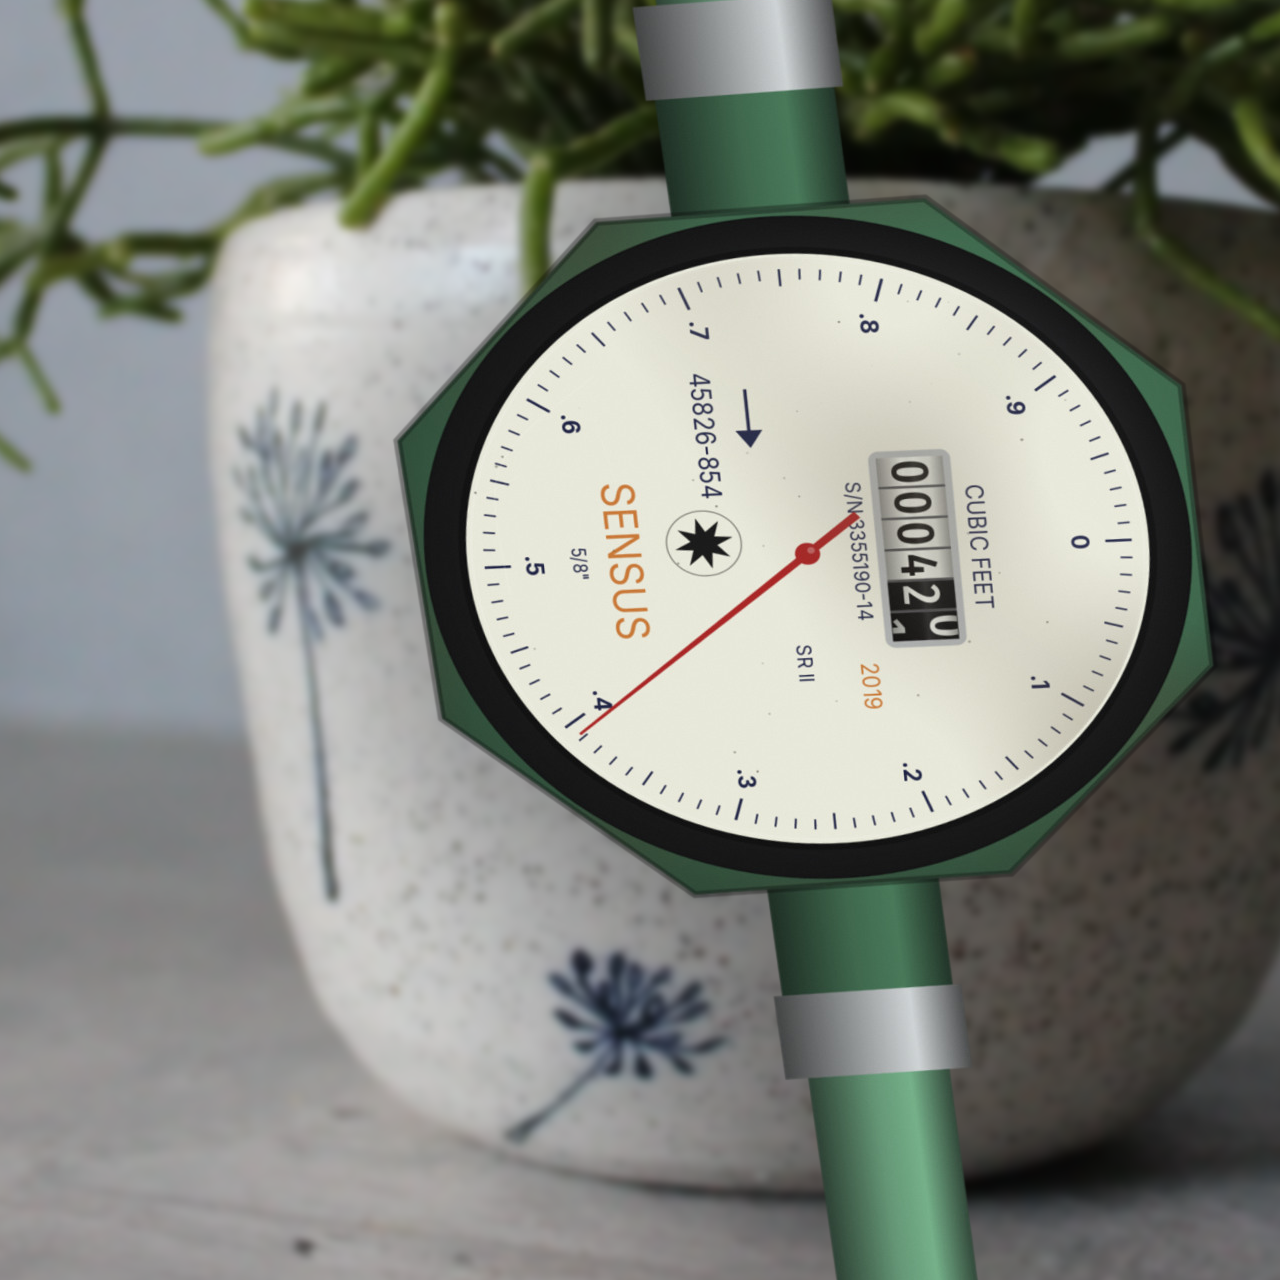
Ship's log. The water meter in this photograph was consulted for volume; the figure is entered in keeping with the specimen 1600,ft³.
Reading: 420.39,ft³
